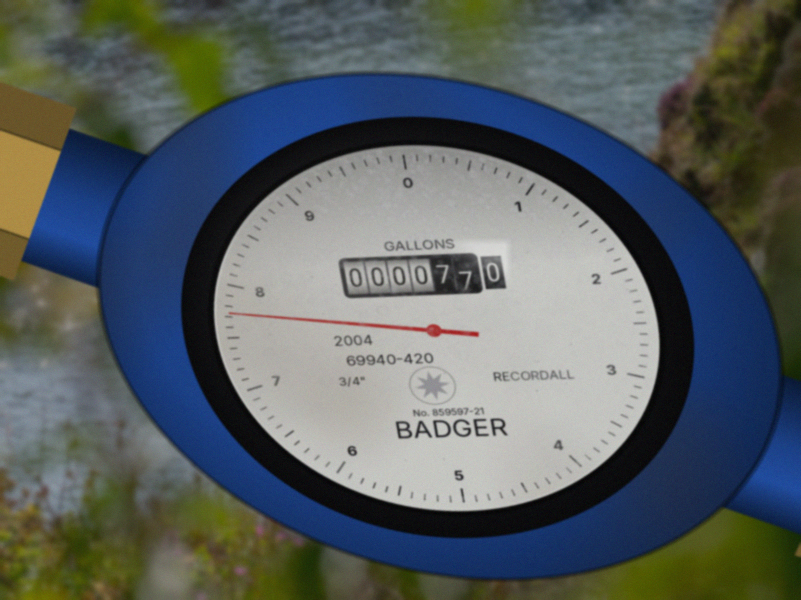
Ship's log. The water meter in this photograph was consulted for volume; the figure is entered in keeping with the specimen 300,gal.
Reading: 767.7,gal
